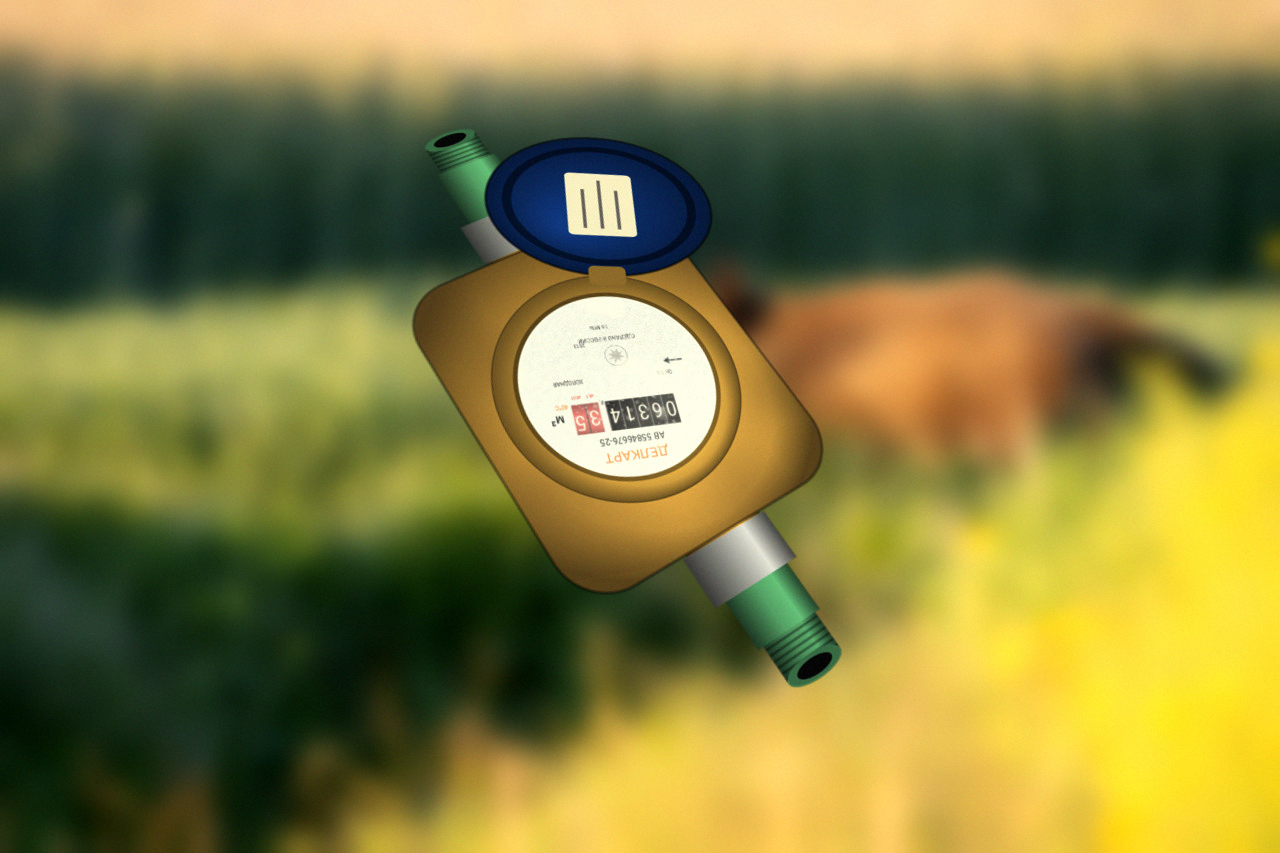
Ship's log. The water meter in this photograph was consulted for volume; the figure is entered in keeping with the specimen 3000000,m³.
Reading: 6314.35,m³
